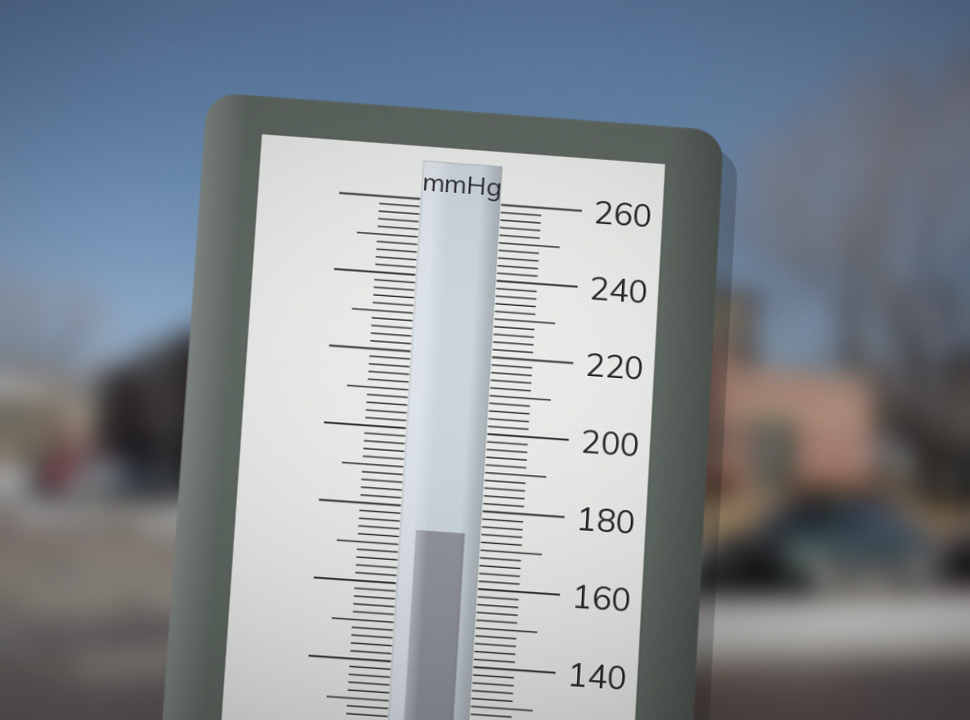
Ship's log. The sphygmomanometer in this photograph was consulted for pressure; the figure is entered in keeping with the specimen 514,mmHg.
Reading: 174,mmHg
